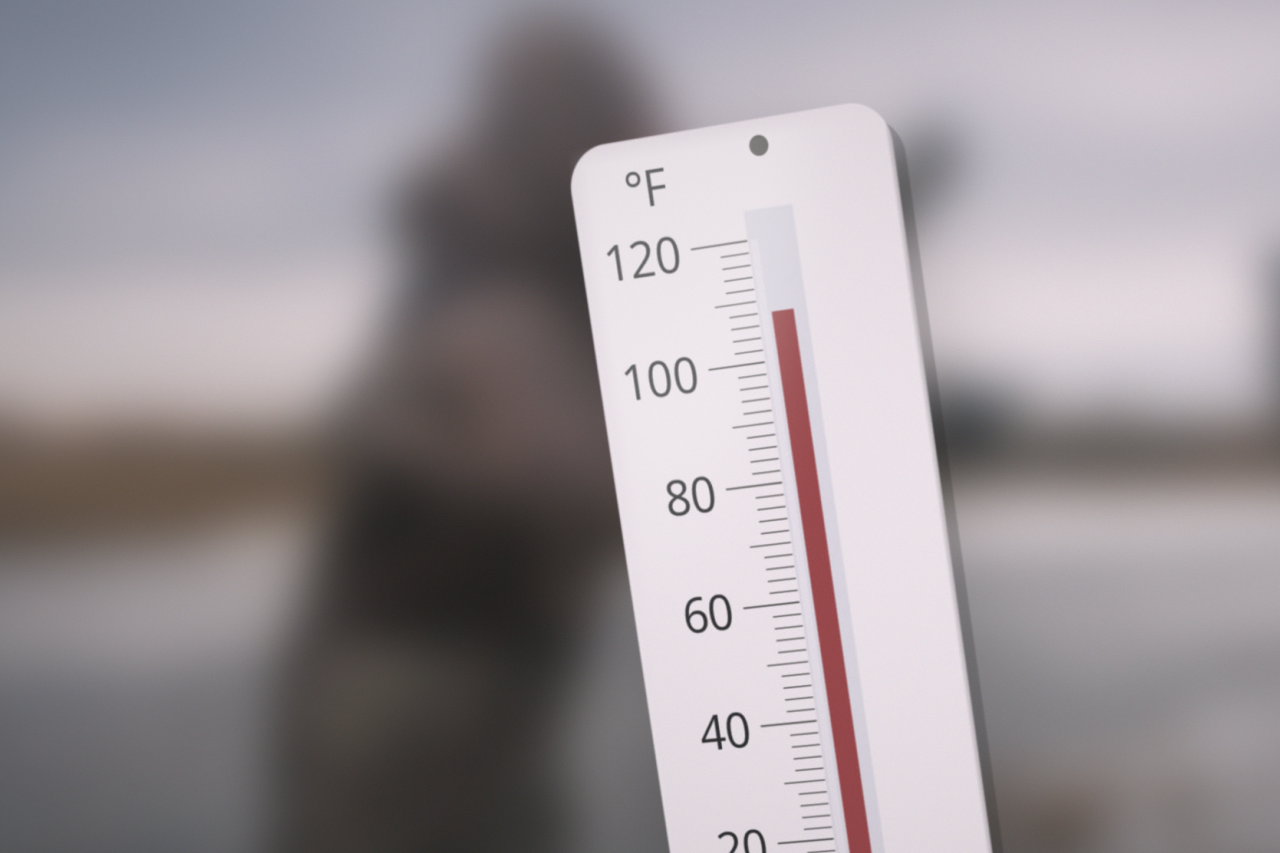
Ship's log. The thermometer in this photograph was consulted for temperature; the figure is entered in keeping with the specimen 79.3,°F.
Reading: 108,°F
